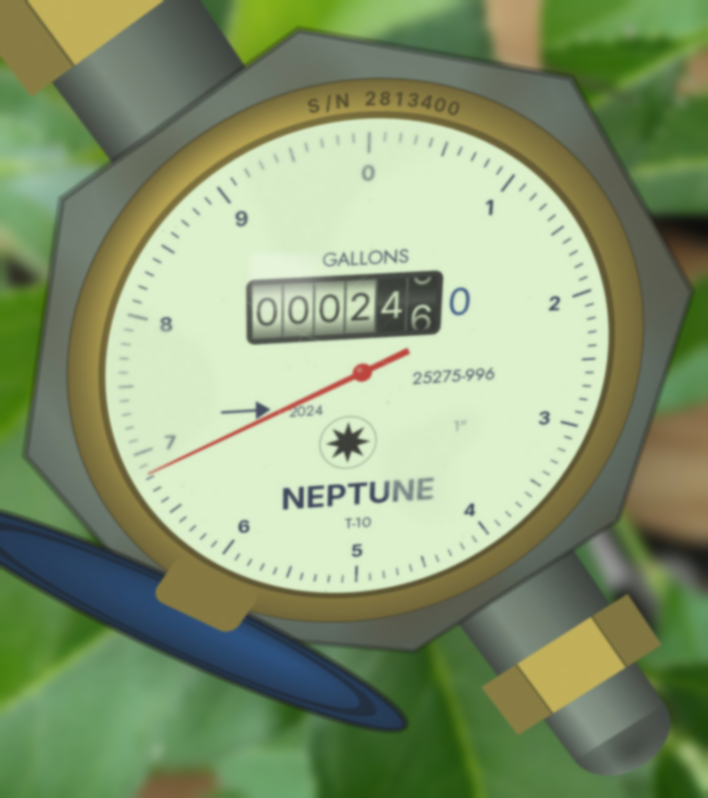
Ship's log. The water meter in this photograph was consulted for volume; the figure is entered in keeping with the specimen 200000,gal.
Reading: 2456.8,gal
